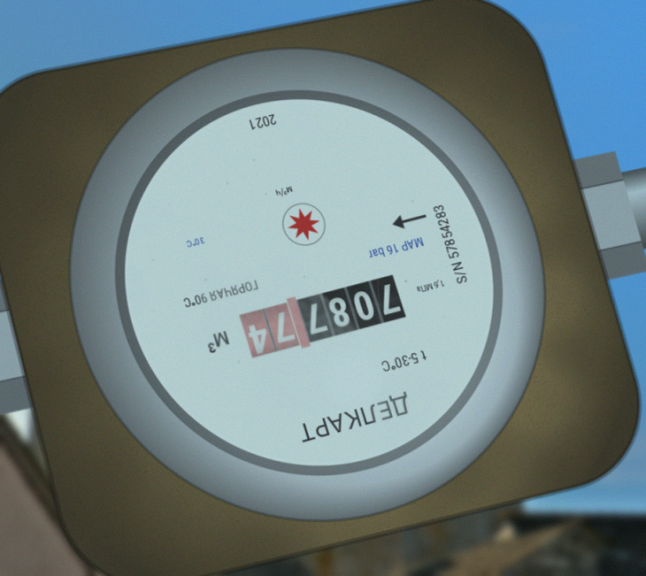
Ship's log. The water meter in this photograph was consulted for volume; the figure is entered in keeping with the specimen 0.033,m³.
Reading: 7087.74,m³
